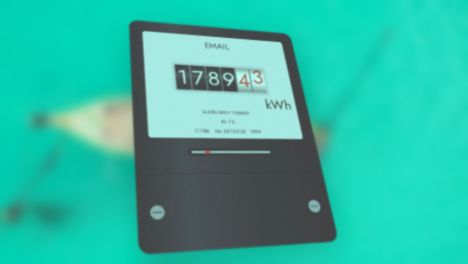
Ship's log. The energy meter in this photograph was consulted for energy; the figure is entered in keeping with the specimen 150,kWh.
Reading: 1789.43,kWh
